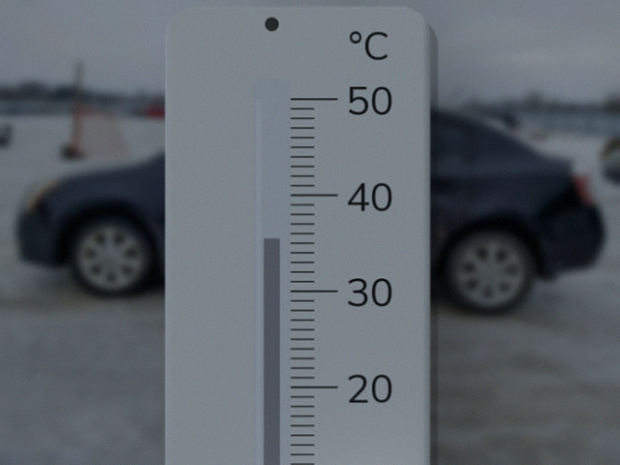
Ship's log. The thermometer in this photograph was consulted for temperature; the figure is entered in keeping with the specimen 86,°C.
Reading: 35.5,°C
